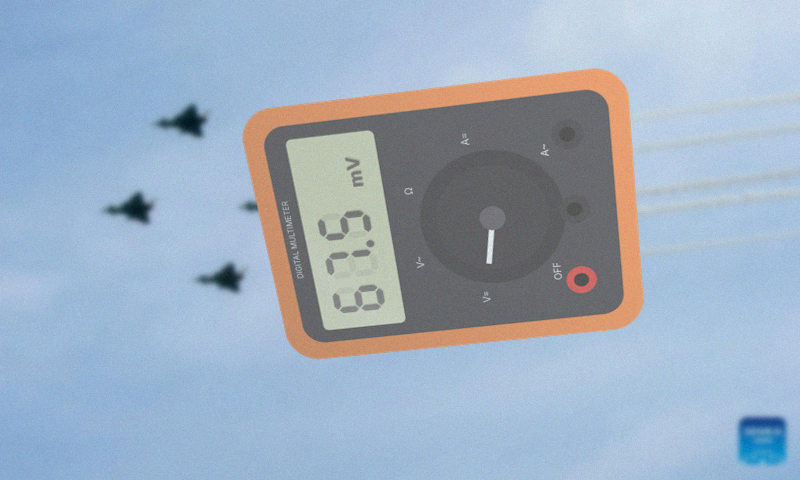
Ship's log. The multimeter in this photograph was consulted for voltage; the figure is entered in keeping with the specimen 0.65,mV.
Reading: 67.5,mV
